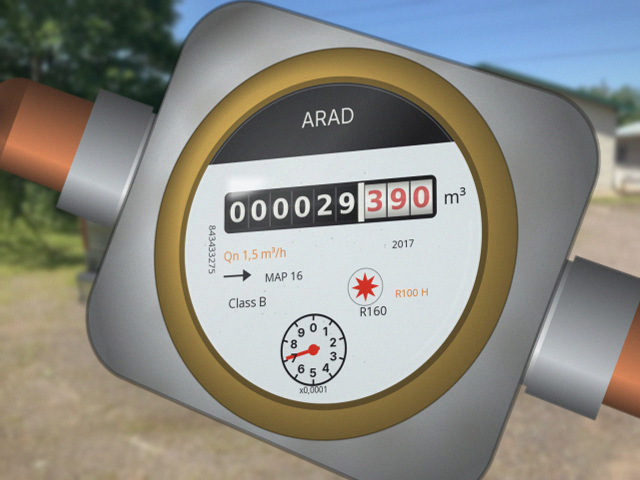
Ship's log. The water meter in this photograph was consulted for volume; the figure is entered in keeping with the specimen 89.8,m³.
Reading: 29.3907,m³
